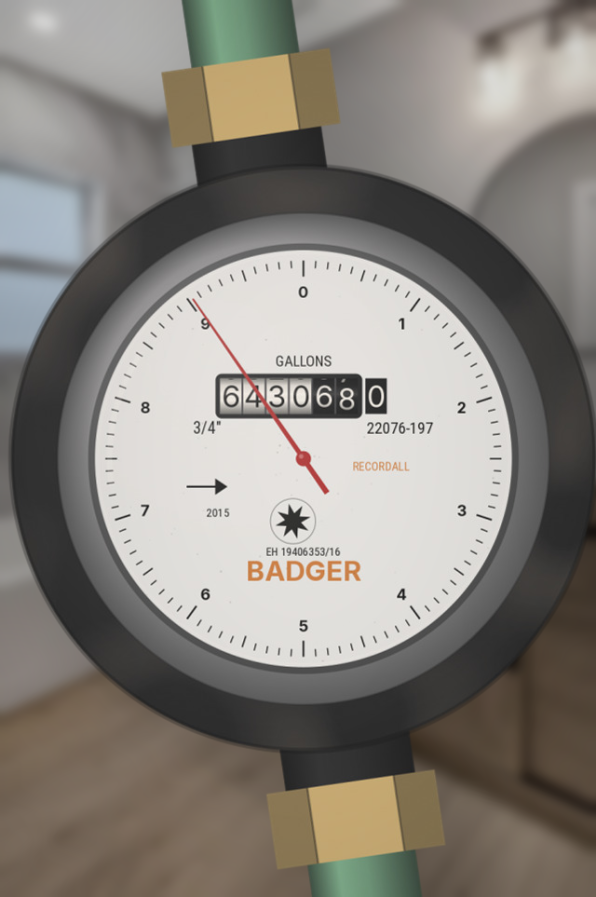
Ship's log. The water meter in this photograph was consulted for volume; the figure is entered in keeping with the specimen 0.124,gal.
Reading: 6430679.0,gal
